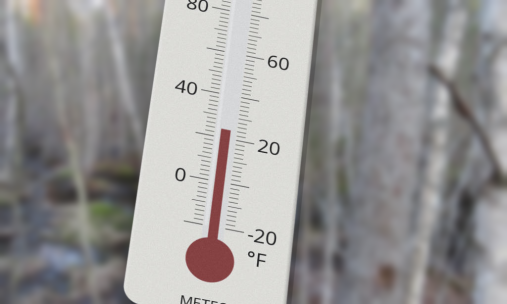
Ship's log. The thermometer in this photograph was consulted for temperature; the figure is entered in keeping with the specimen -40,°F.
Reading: 24,°F
